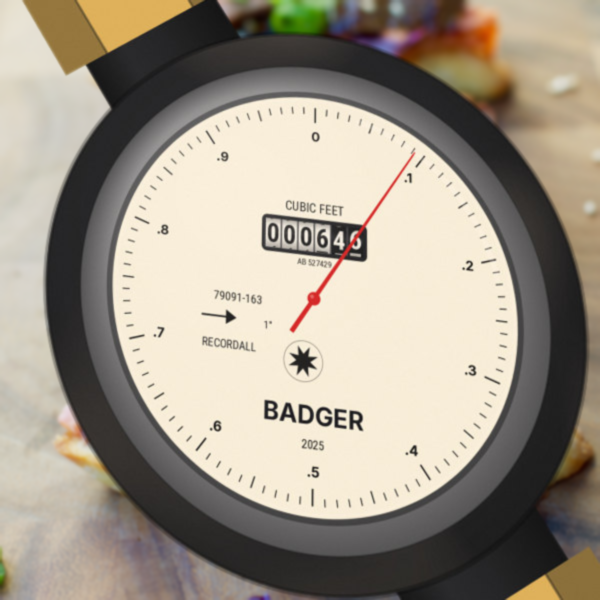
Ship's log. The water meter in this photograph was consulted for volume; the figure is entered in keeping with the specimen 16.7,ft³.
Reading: 646.09,ft³
